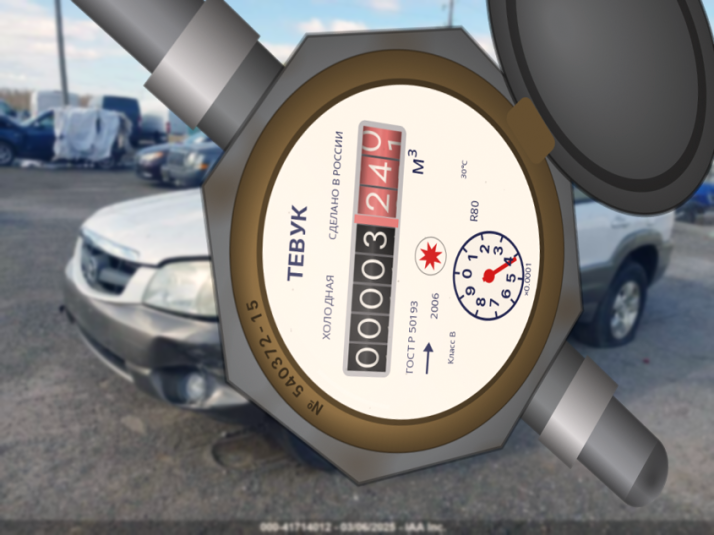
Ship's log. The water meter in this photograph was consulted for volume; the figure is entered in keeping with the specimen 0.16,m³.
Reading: 3.2404,m³
